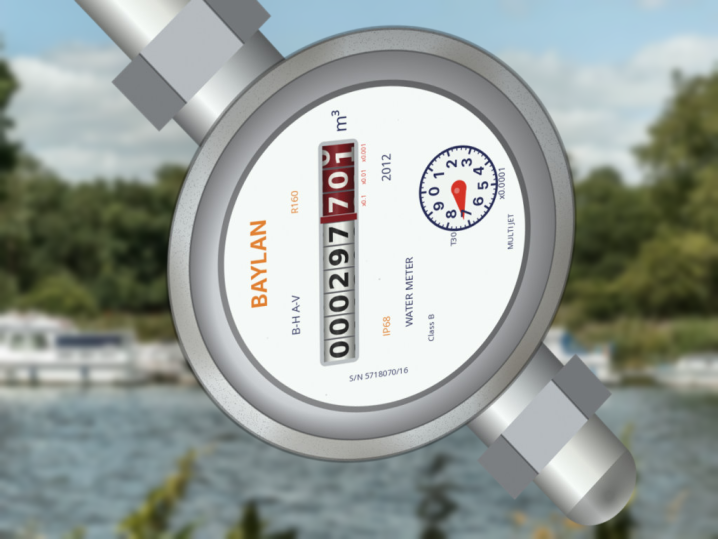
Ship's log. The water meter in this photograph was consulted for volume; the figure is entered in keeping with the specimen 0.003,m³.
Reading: 297.7007,m³
